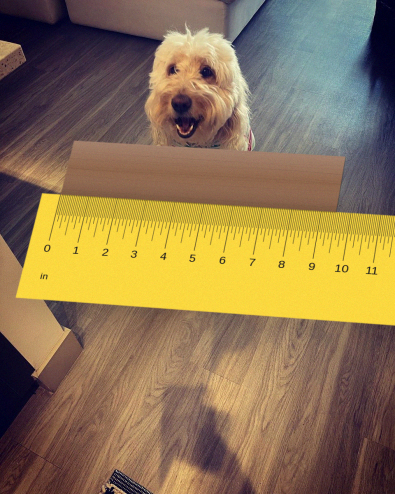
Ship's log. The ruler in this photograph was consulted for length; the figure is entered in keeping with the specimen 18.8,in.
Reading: 9.5,in
